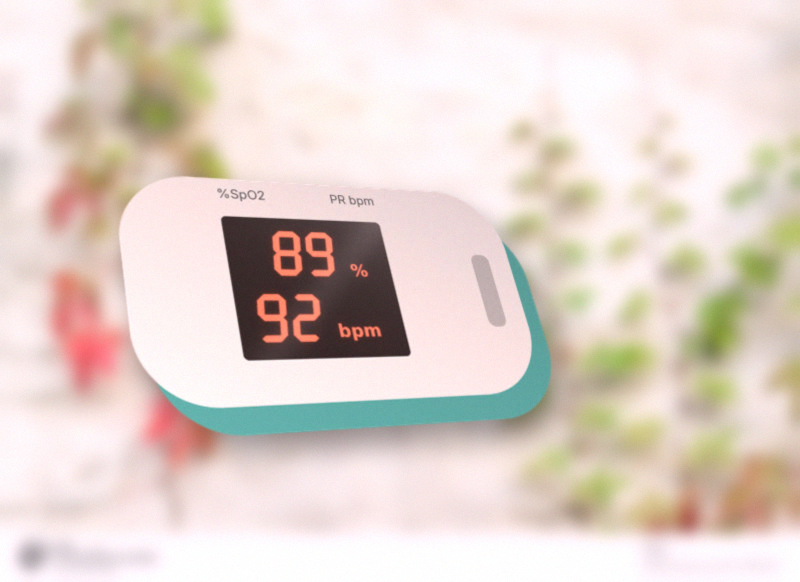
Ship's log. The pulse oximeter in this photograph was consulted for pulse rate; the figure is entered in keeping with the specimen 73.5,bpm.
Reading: 92,bpm
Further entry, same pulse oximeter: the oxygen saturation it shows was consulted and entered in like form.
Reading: 89,%
